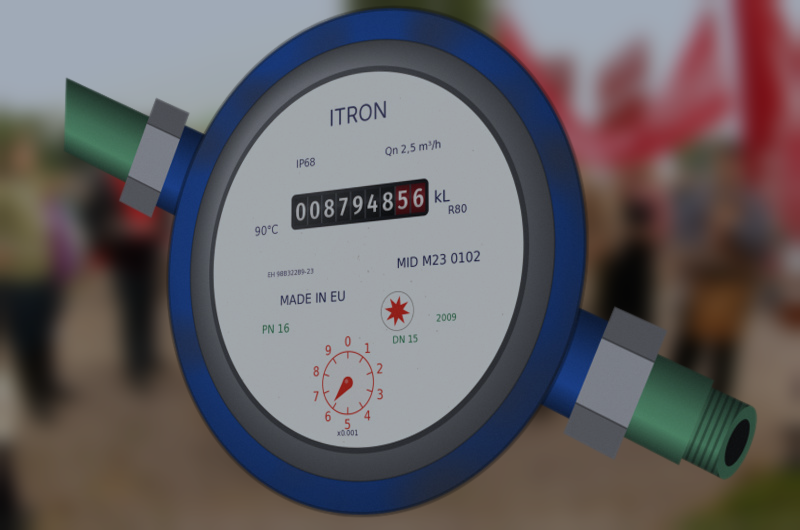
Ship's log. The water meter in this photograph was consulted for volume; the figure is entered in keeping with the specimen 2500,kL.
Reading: 87948.566,kL
